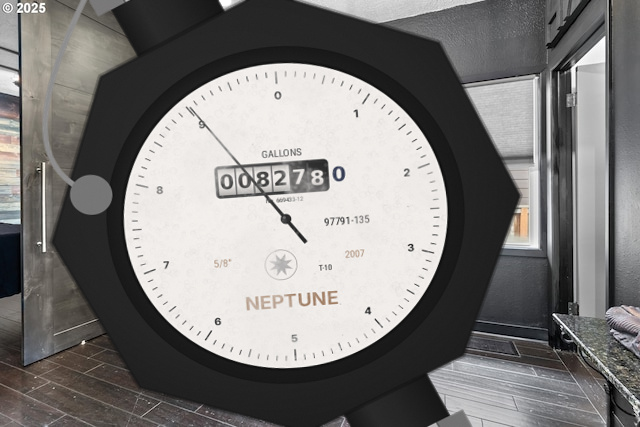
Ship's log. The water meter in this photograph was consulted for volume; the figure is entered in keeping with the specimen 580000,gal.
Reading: 82779.0,gal
